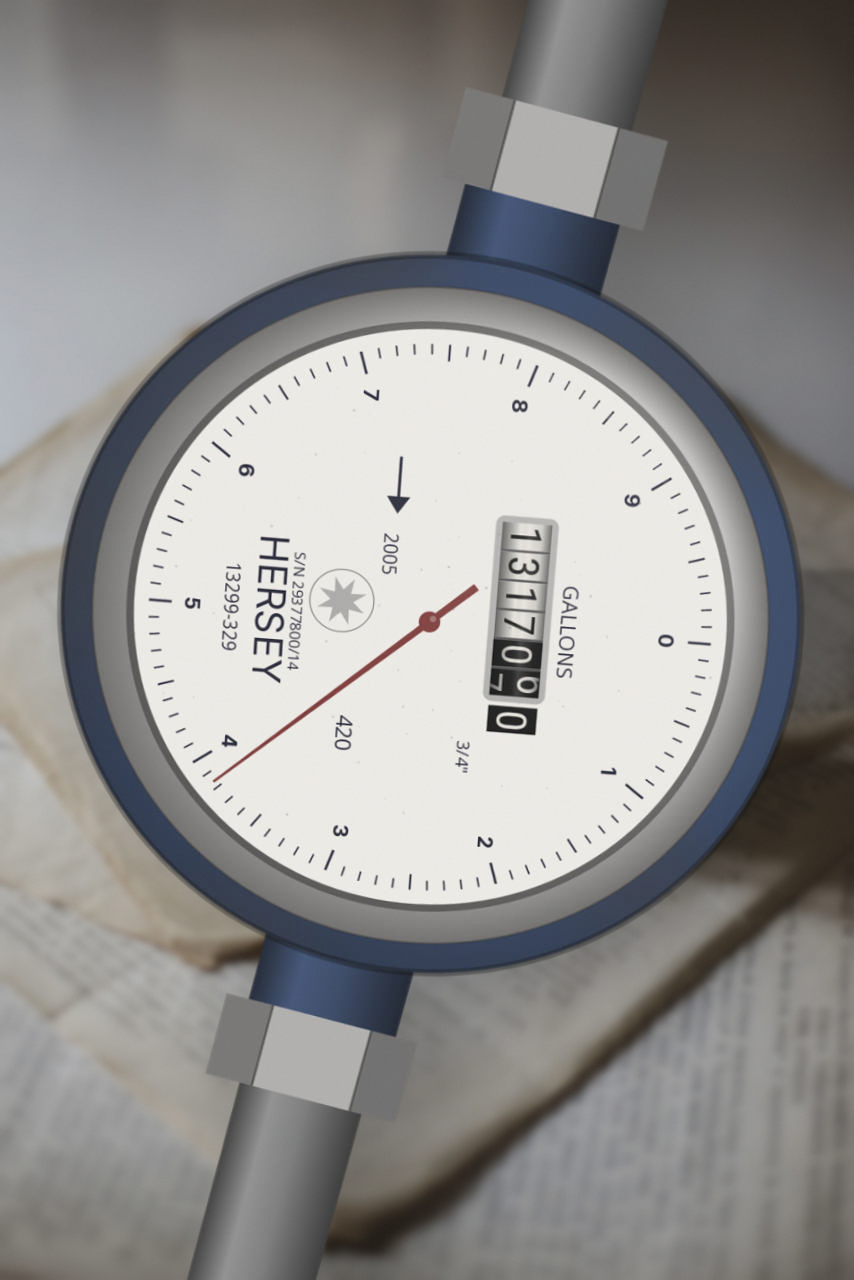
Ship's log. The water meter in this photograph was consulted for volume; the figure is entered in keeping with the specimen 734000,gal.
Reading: 1317063.8,gal
